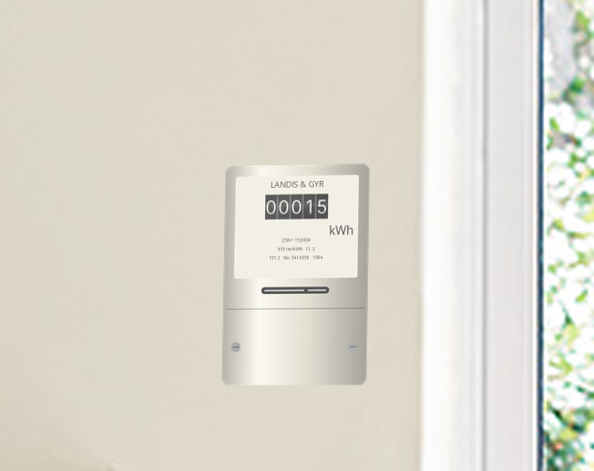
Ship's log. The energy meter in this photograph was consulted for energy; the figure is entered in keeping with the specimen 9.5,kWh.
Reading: 15,kWh
